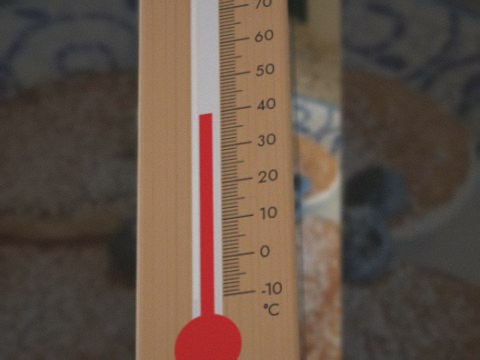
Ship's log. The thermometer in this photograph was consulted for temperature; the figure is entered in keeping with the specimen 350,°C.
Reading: 40,°C
